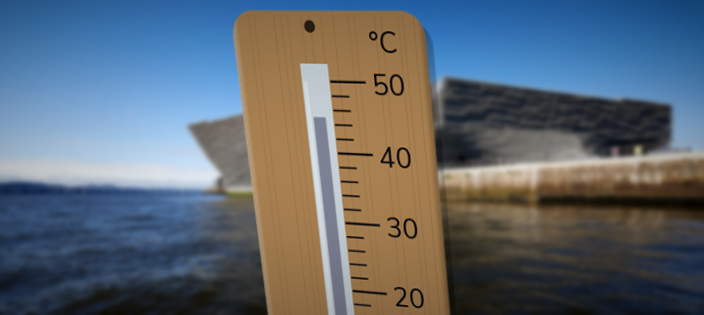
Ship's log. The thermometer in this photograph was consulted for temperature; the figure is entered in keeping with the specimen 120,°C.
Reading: 45,°C
